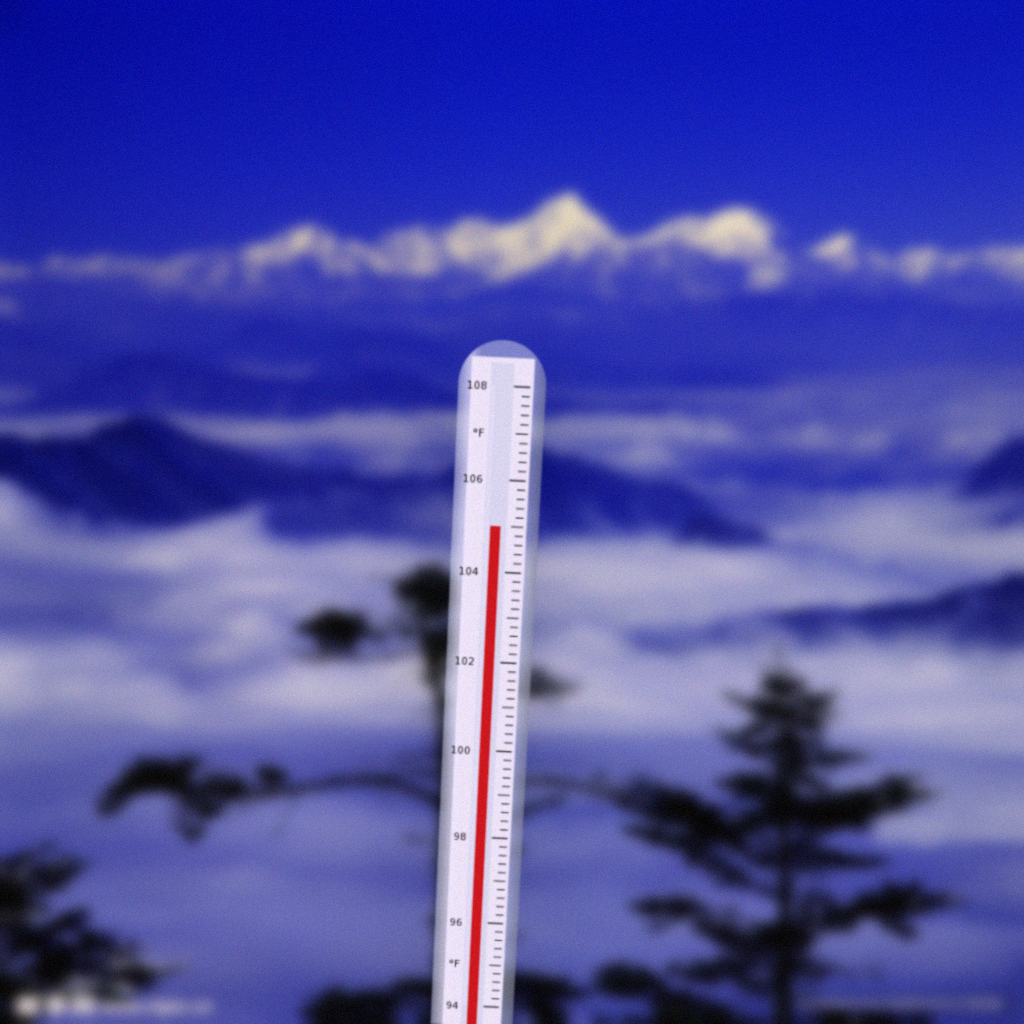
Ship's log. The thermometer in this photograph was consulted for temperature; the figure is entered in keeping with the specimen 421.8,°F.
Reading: 105,°F
